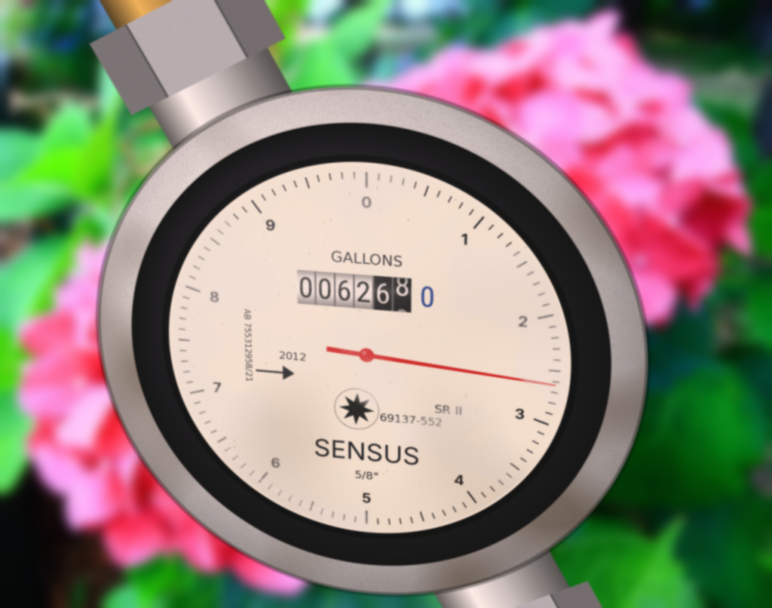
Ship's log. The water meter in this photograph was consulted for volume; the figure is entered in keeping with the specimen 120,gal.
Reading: 62682.6,gal
